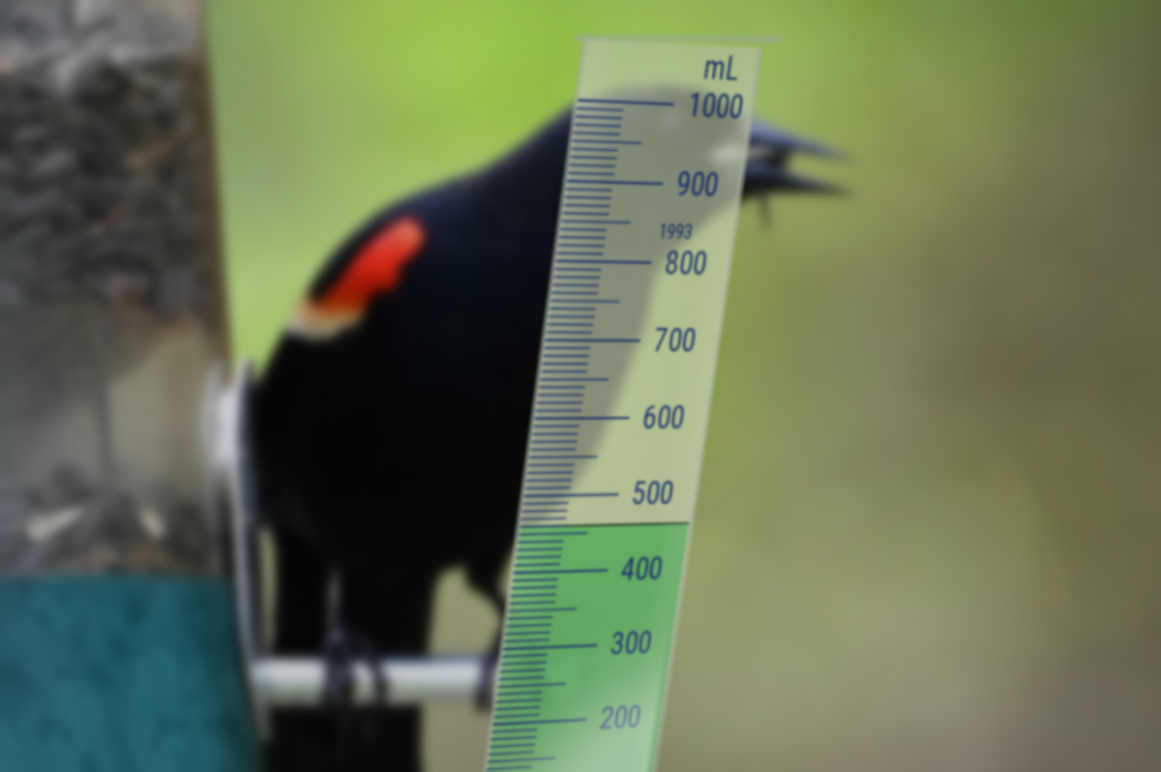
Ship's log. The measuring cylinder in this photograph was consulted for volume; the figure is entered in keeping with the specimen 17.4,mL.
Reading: 460,mL
